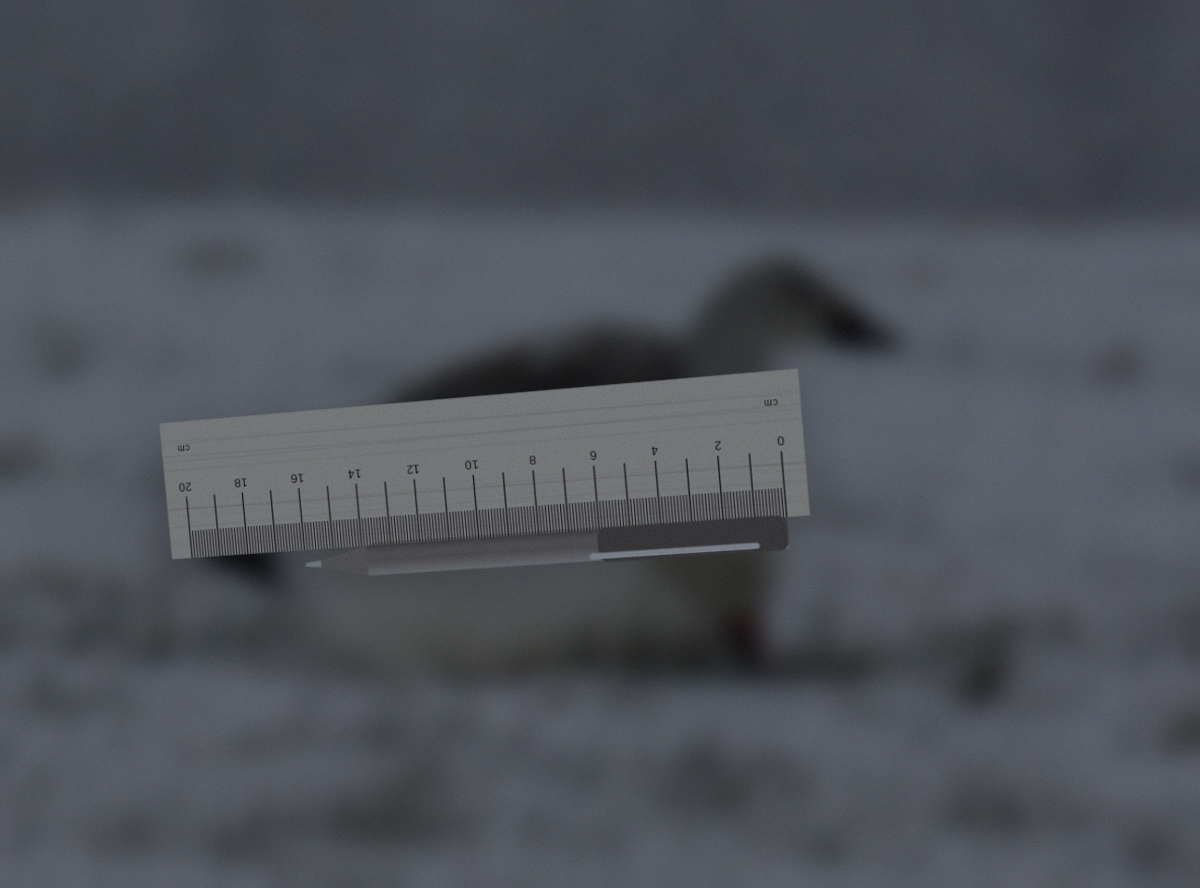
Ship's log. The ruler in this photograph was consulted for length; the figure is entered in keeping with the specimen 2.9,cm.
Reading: 16,cm
